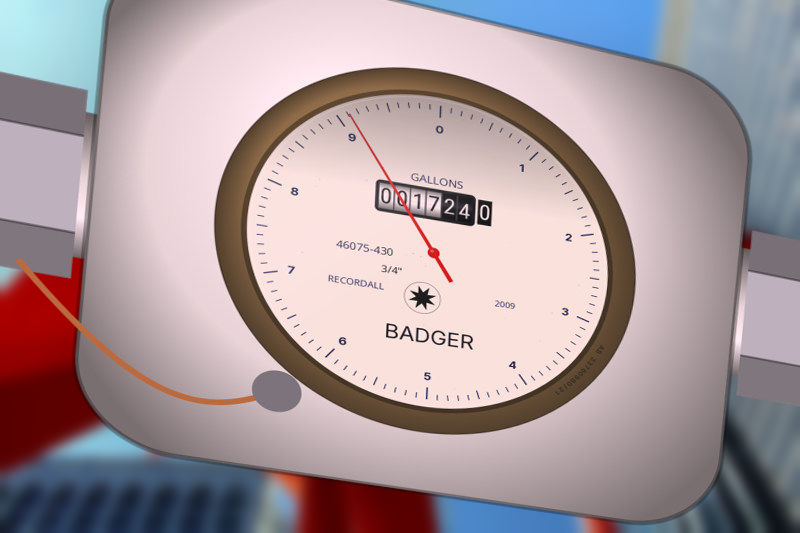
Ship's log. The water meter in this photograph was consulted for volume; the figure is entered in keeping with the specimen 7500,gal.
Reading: 17239.1,gal
